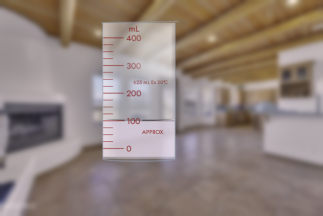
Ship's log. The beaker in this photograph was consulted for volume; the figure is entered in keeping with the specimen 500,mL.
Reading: 100,mL
